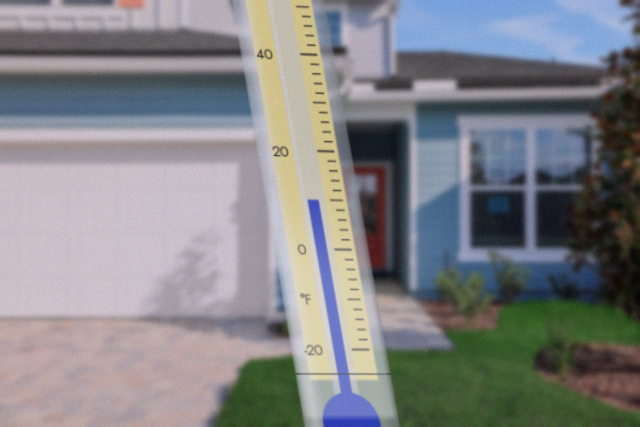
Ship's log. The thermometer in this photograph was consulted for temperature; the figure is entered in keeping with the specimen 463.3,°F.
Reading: 10,°F
